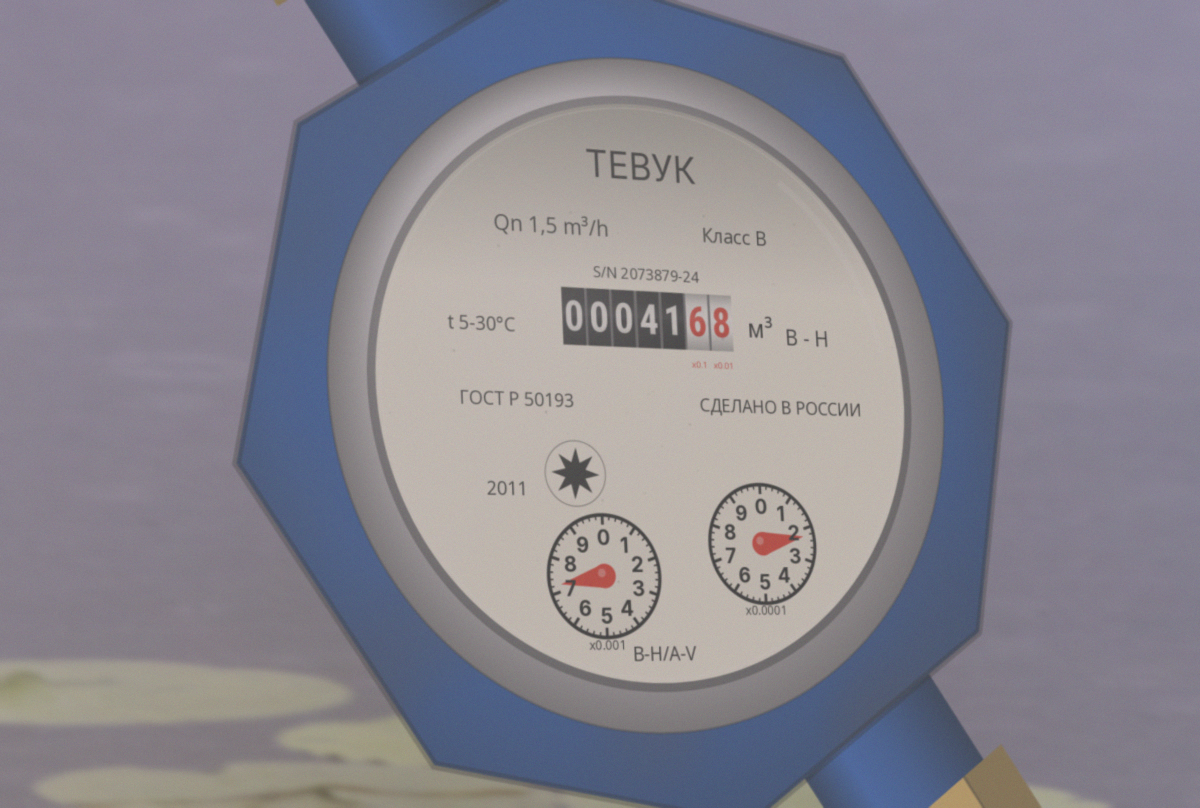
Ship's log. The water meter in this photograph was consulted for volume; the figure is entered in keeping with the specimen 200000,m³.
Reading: 41.6872,m³
